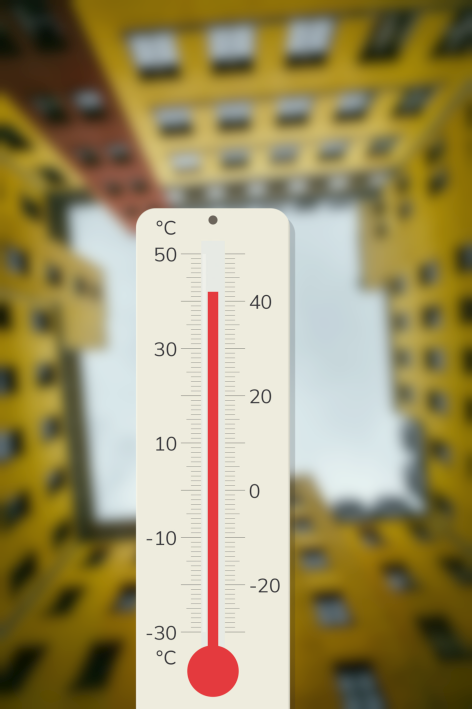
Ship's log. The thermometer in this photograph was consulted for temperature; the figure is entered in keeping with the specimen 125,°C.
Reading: 42,°C
